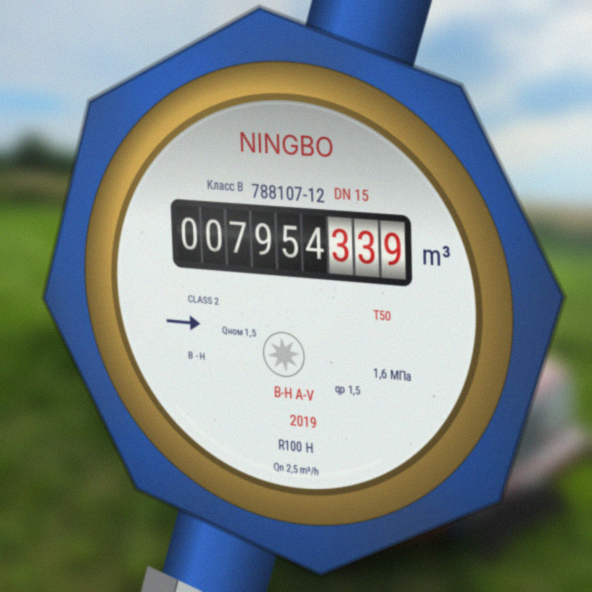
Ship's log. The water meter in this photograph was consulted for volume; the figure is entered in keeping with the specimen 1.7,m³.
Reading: 7954.339,m³
